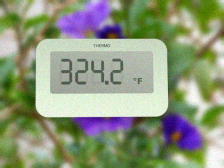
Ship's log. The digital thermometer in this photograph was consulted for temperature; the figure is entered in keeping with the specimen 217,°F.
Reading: 324.2,°F
